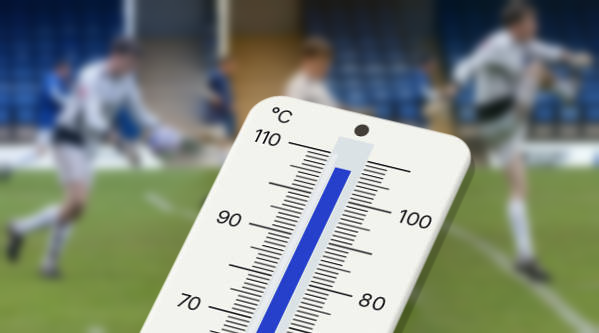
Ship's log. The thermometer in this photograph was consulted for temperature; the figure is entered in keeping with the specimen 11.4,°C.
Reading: 107,°C
